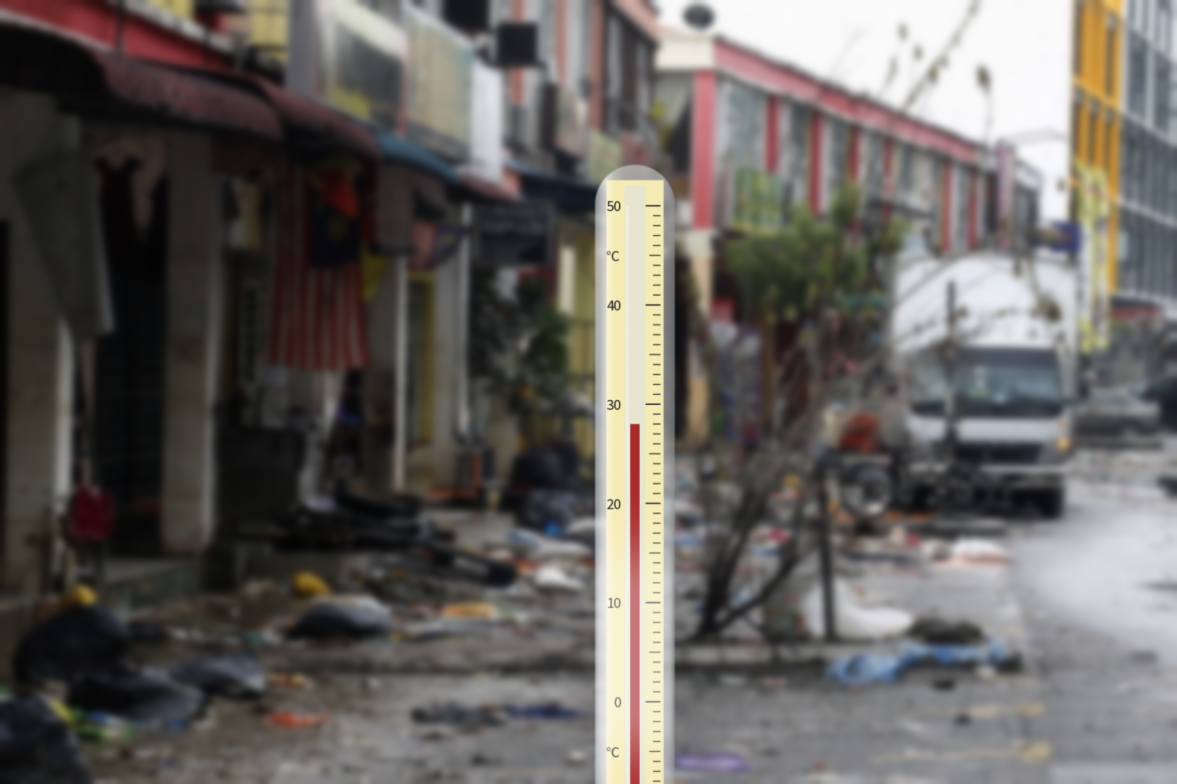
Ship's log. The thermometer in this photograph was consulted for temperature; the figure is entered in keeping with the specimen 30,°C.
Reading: 28,°C
